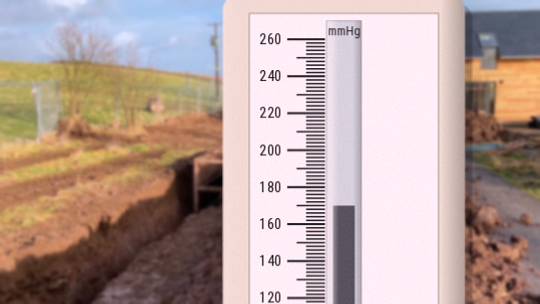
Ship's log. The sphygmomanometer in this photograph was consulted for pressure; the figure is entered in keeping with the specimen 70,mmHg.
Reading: 170,mmHg
